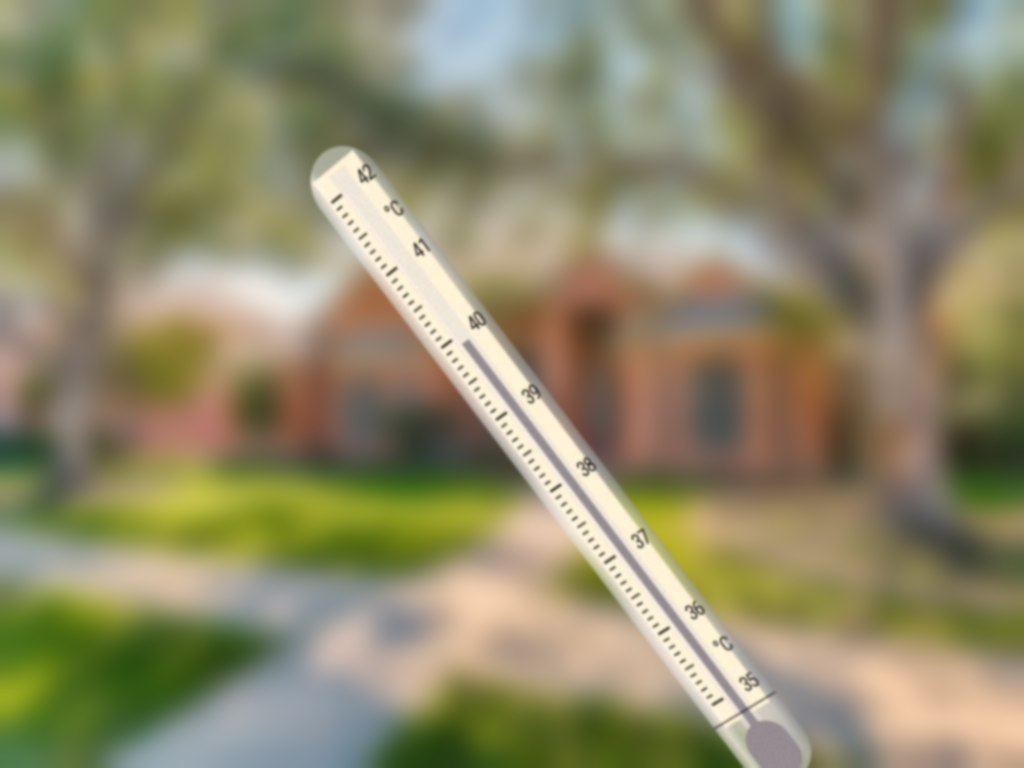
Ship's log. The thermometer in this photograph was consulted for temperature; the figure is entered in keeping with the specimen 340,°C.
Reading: 39.9,°C
